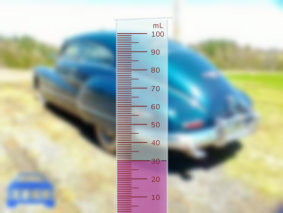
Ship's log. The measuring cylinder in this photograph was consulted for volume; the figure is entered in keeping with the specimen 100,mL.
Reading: 30,mL
